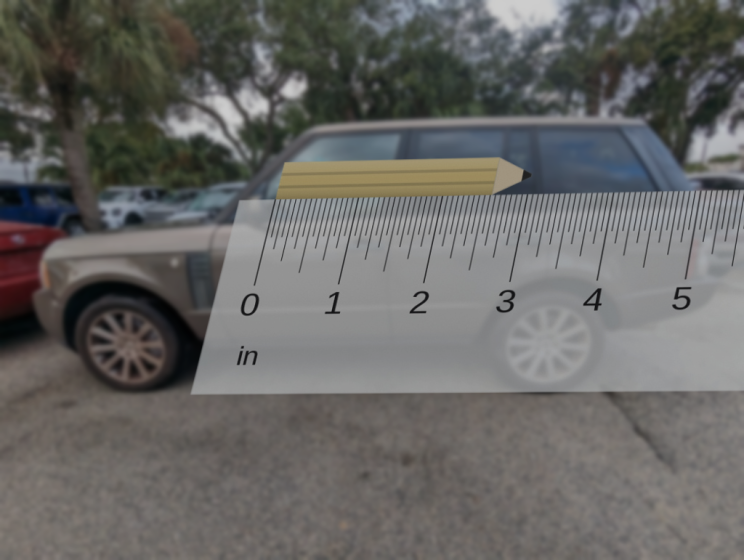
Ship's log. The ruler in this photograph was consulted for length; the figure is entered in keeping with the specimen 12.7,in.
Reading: 3,in
